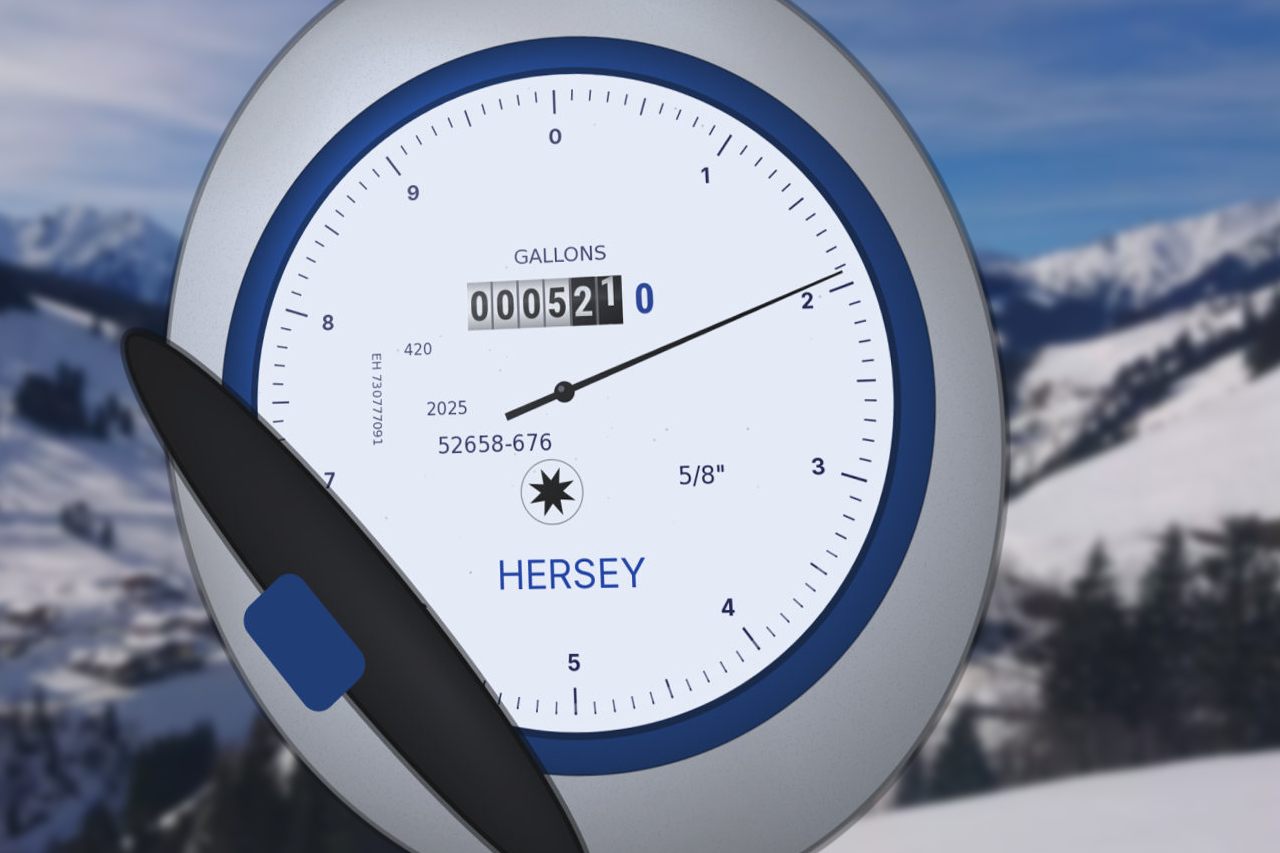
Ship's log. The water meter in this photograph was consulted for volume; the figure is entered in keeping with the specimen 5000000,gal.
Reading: 5211.9,gal
